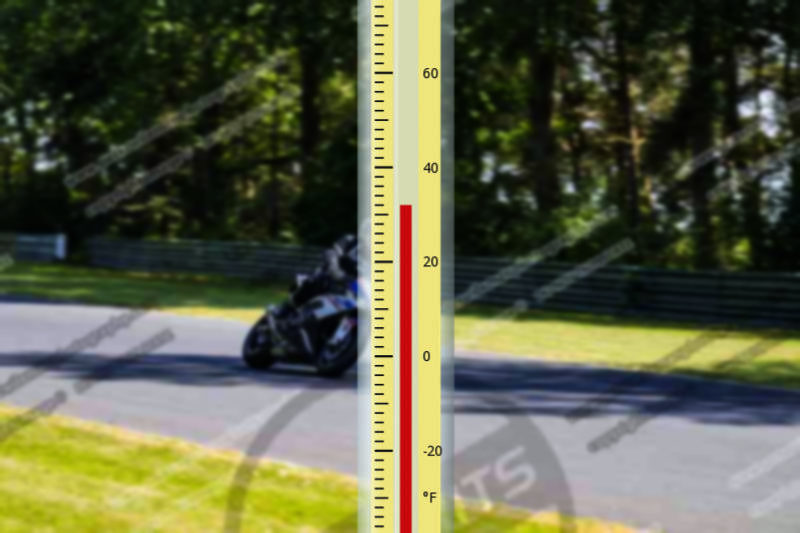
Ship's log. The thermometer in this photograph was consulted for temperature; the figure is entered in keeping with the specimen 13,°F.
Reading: 32,°F
